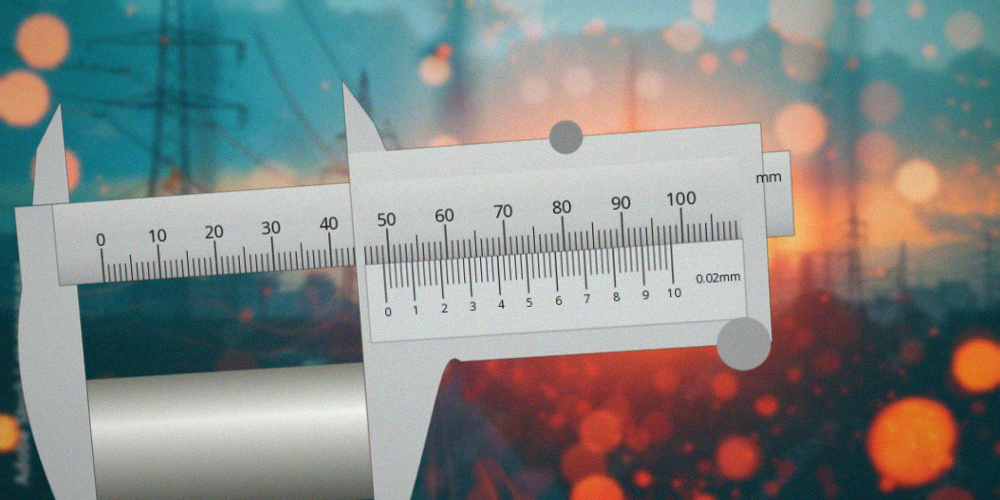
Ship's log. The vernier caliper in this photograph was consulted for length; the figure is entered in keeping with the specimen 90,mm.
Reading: 49.0,mm
